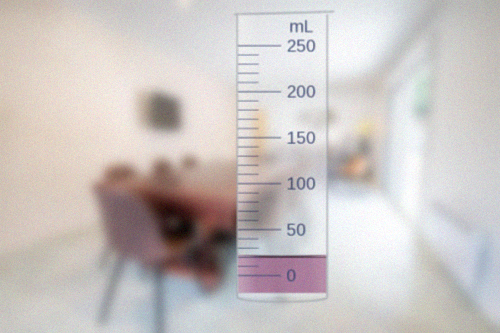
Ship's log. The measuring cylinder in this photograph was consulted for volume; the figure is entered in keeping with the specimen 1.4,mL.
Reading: 20,mL
